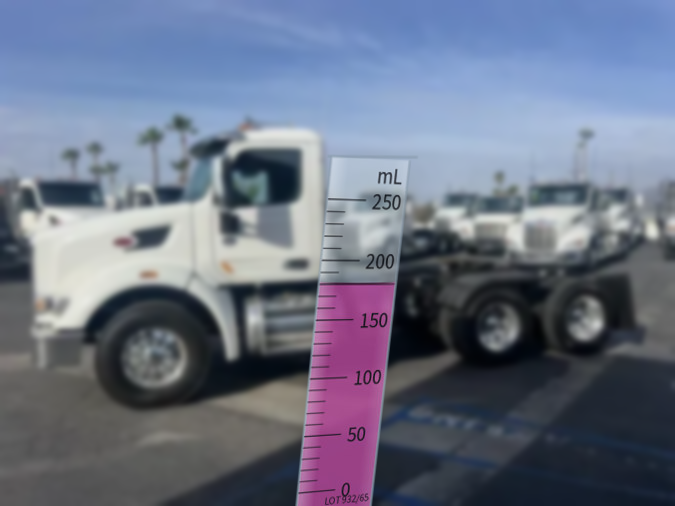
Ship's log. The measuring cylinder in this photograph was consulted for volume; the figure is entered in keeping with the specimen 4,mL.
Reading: 180,mL
